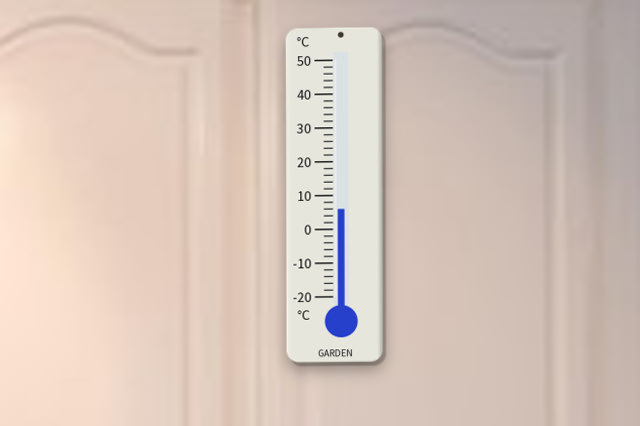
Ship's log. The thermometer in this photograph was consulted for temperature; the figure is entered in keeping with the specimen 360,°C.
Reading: 6,°C
